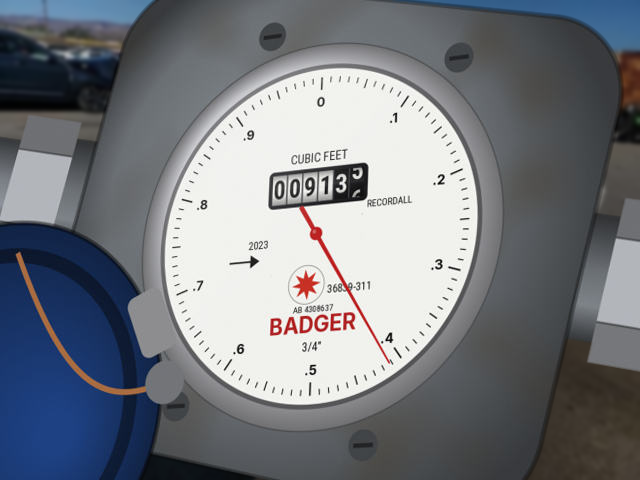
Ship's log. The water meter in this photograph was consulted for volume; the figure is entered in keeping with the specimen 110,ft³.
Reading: 9135.41,ft³
